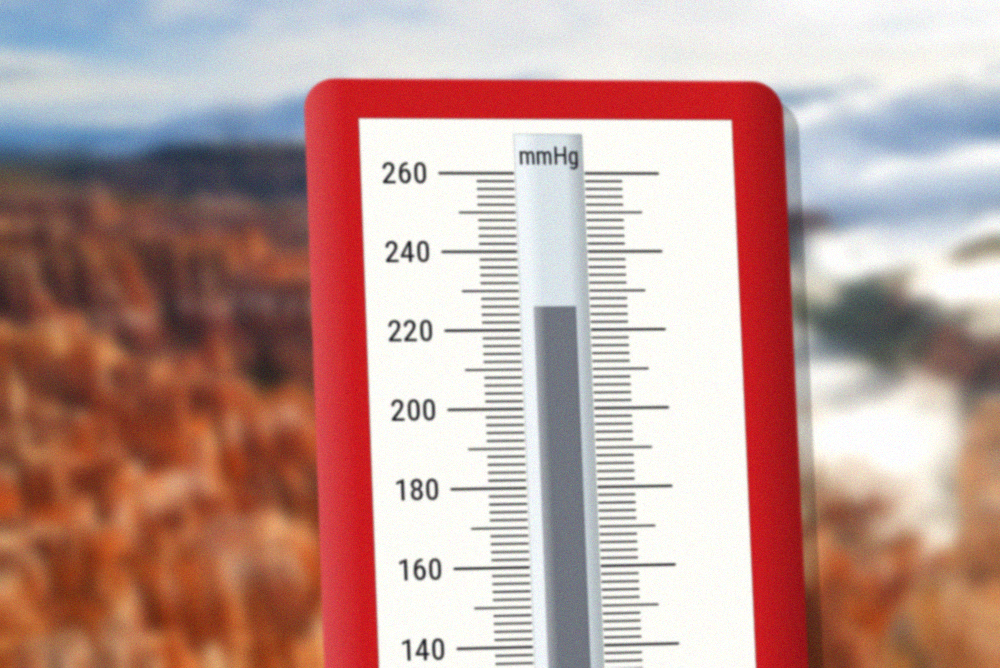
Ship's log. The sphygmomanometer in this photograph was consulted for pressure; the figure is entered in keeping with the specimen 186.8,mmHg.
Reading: 226,mmHg
